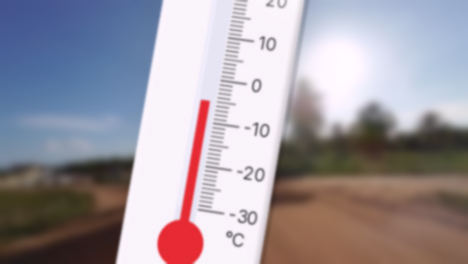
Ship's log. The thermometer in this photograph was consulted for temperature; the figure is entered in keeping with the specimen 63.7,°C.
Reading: -5,°C
